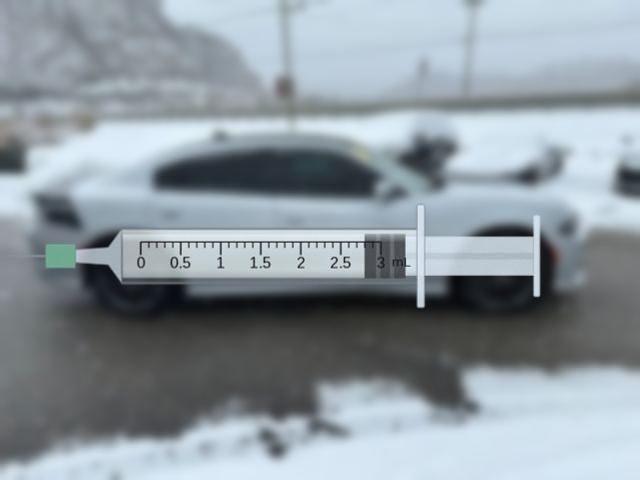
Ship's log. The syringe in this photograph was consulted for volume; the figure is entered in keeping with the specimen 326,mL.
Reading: 2.8,mL
